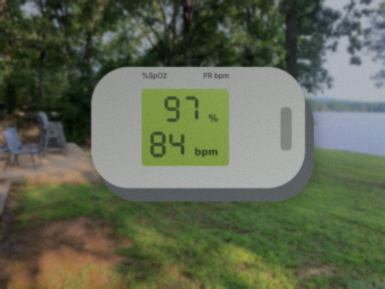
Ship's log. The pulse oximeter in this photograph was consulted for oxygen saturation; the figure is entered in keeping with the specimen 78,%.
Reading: 97,%
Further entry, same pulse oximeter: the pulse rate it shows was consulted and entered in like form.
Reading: 84,bpm
